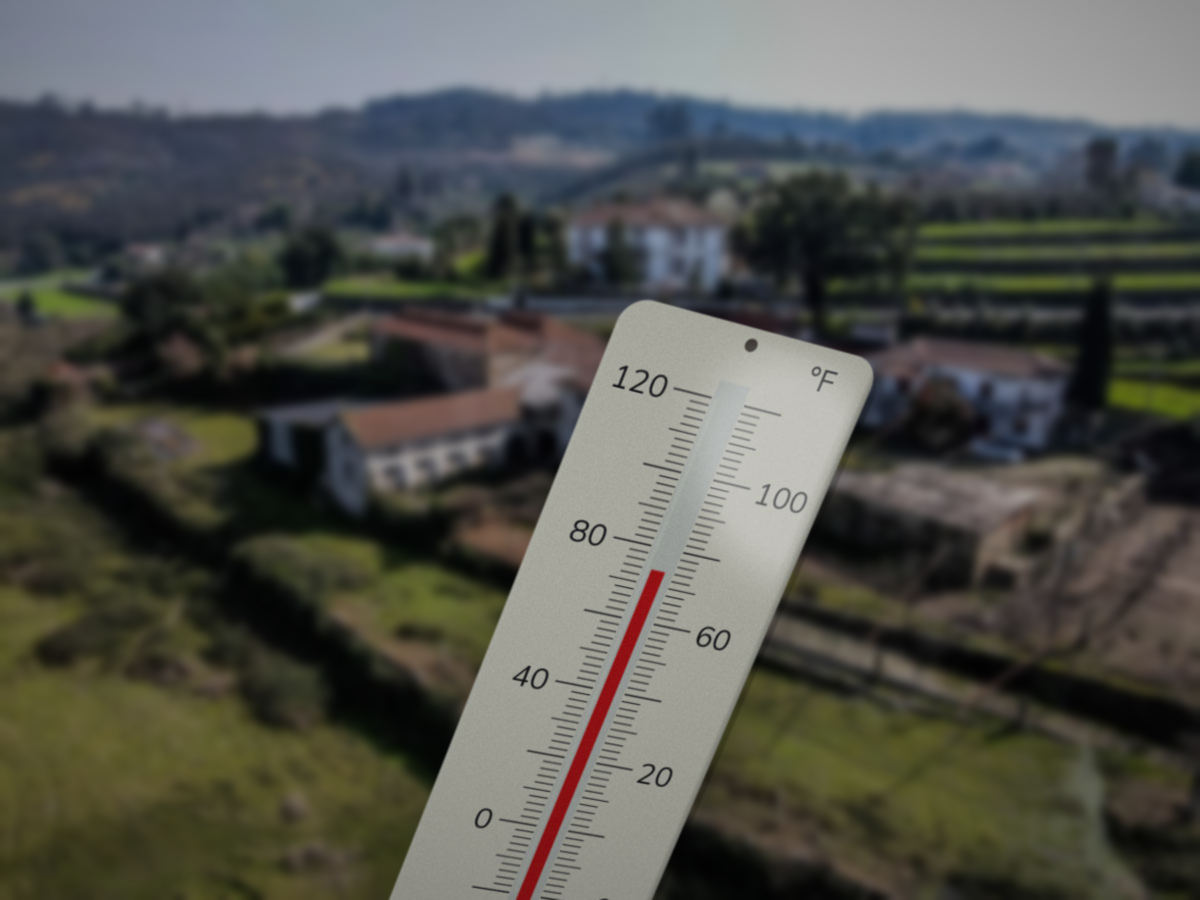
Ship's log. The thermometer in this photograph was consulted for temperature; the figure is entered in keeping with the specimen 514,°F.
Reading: 74,°F
